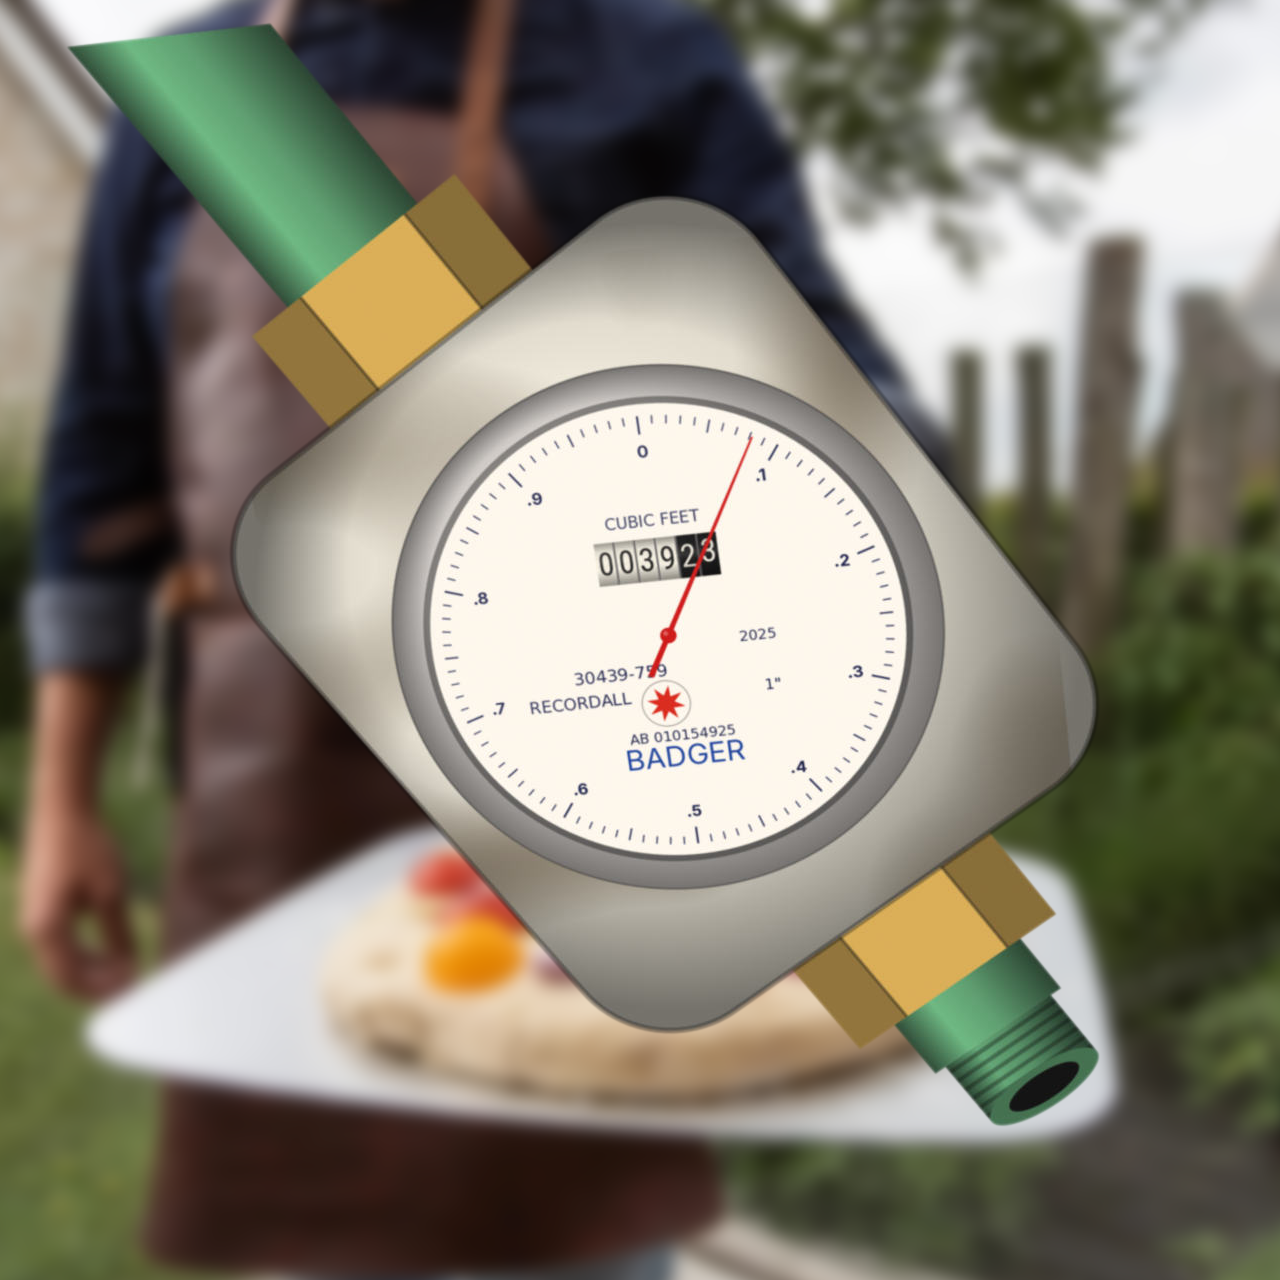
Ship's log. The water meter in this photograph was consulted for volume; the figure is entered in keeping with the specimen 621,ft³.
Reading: 3923.08,ft³
